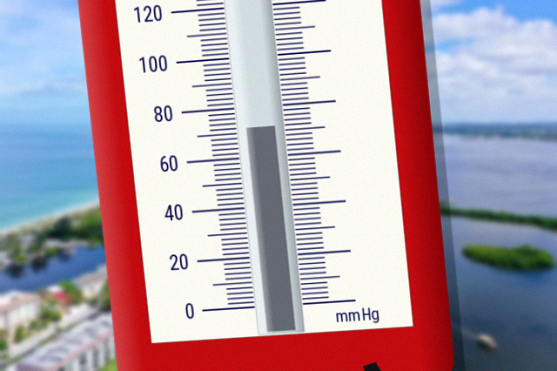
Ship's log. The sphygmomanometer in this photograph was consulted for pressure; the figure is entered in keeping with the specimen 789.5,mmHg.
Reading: 72,mmHg
